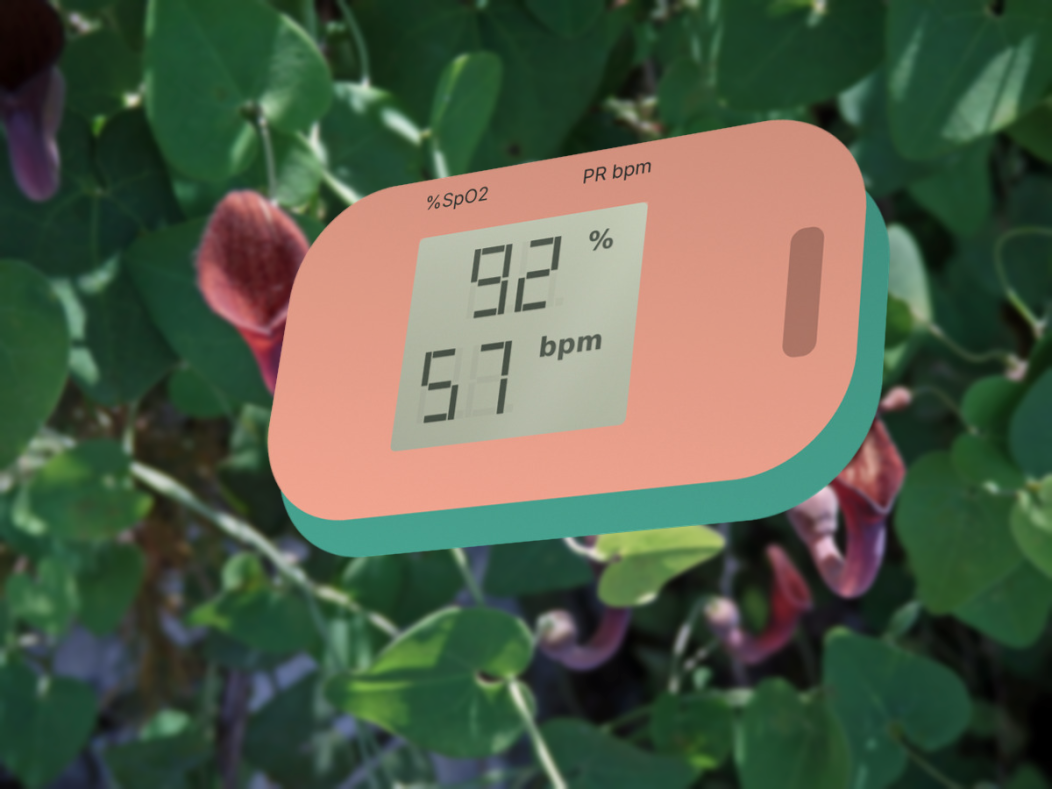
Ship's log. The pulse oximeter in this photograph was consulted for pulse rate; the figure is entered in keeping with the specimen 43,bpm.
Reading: 57,bpm
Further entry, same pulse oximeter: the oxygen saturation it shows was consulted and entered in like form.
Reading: 92,%
